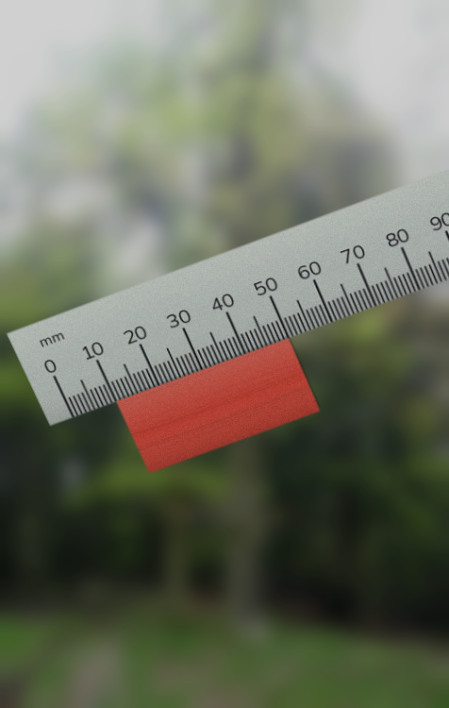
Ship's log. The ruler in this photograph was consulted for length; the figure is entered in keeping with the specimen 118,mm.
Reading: 40,mm
